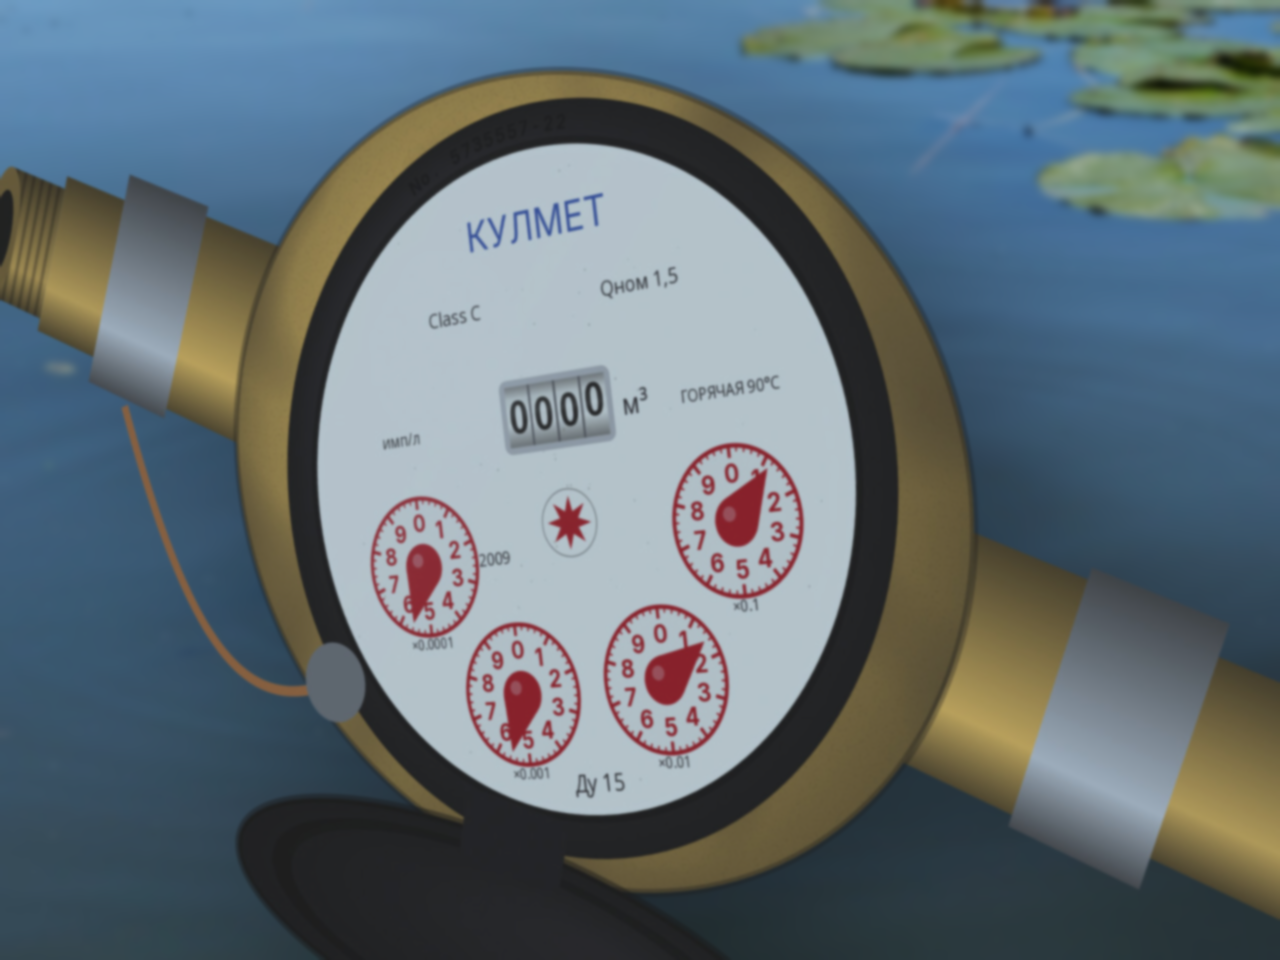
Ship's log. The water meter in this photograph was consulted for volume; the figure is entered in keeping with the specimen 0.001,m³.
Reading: 0.1155,m³
